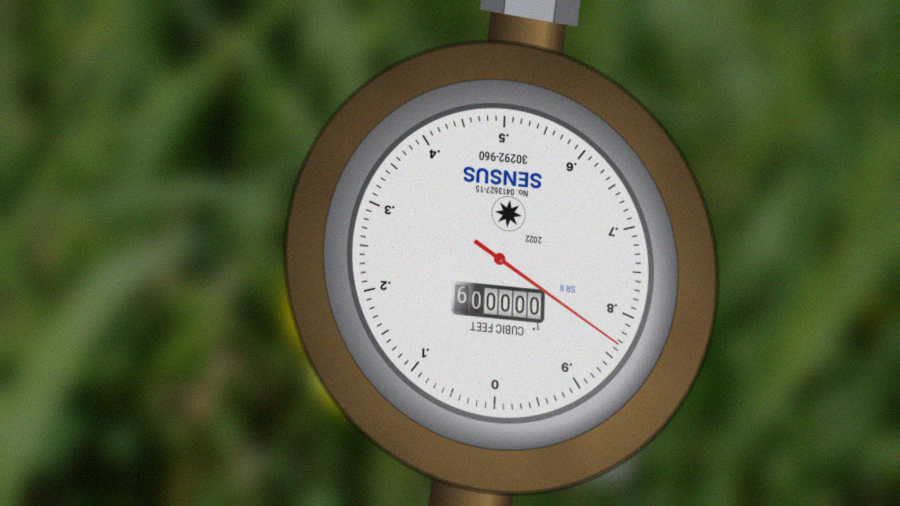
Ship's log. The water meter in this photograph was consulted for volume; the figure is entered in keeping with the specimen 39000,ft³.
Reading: 8.83,ft³
